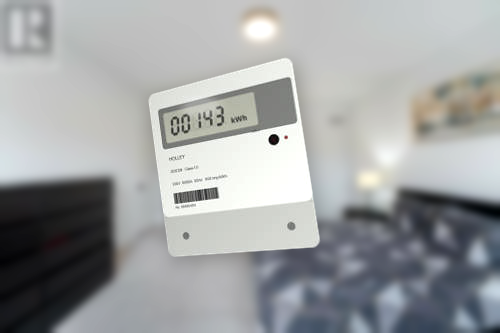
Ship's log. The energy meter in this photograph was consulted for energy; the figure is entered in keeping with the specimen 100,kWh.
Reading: 143,kWh
